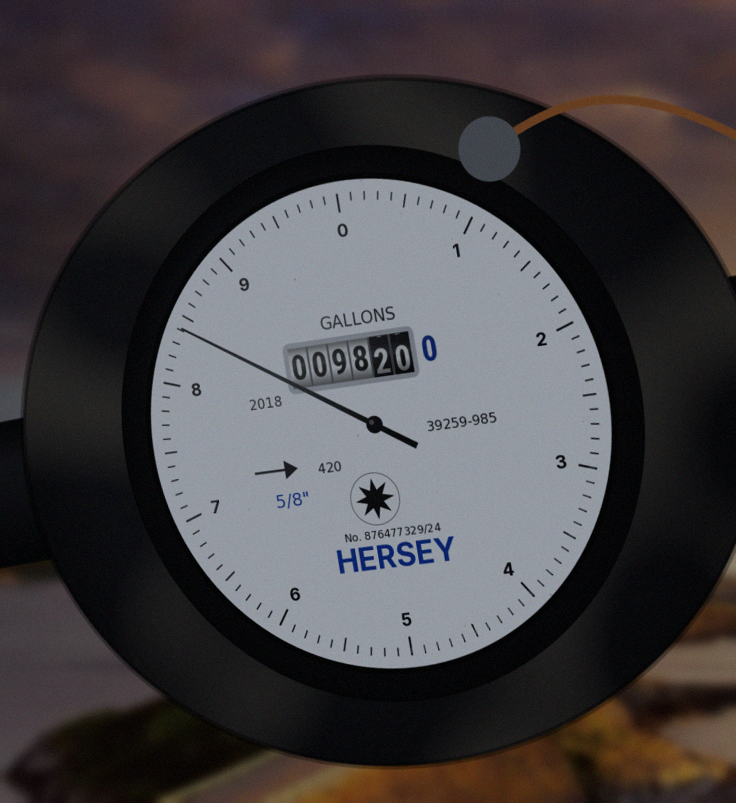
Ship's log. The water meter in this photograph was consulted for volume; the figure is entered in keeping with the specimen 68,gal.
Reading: 98198.4,gal
